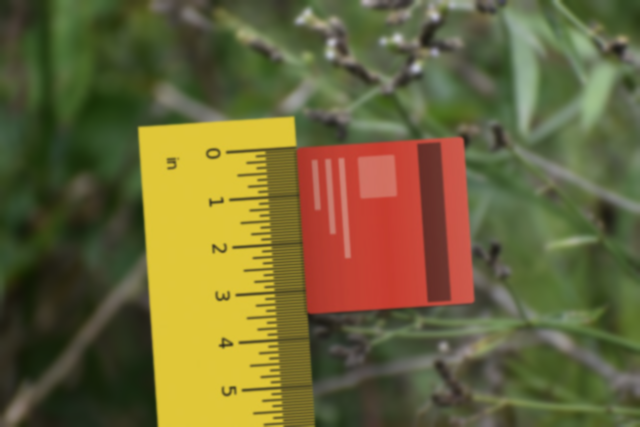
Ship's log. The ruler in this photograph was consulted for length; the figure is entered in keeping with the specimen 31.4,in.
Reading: 3.5,in
